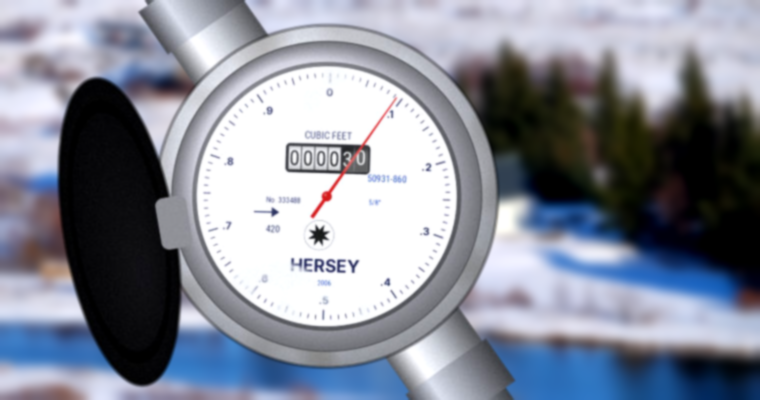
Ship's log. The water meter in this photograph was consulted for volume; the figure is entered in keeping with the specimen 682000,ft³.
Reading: 30.09,ft³
